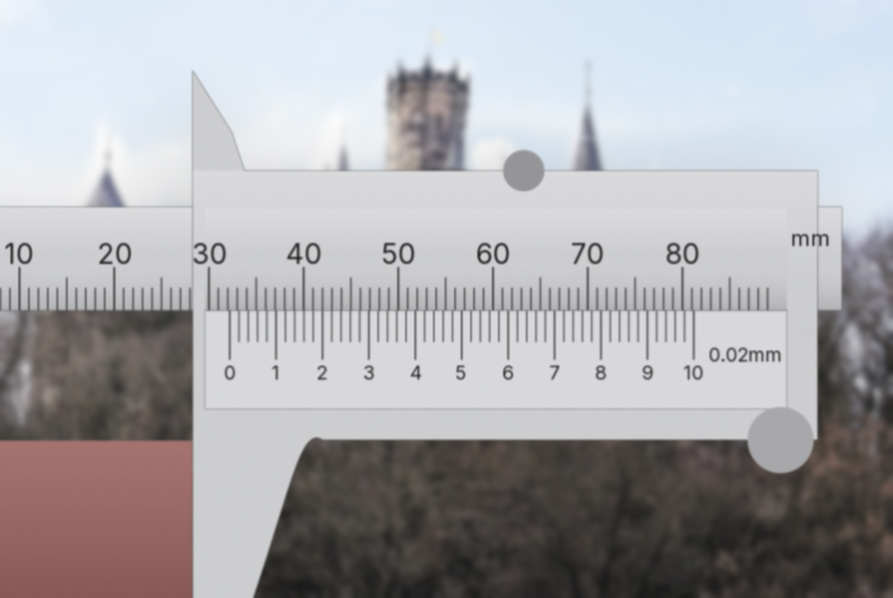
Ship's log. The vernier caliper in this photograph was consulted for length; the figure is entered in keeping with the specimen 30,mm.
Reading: 32.2,mm
